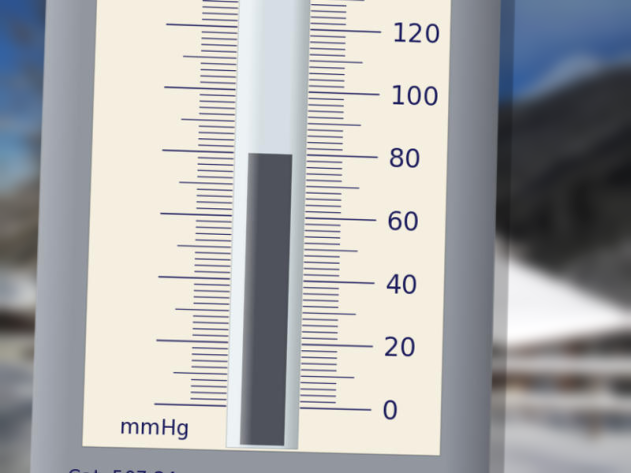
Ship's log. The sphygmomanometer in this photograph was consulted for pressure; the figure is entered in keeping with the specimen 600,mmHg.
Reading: 80,mmHg
